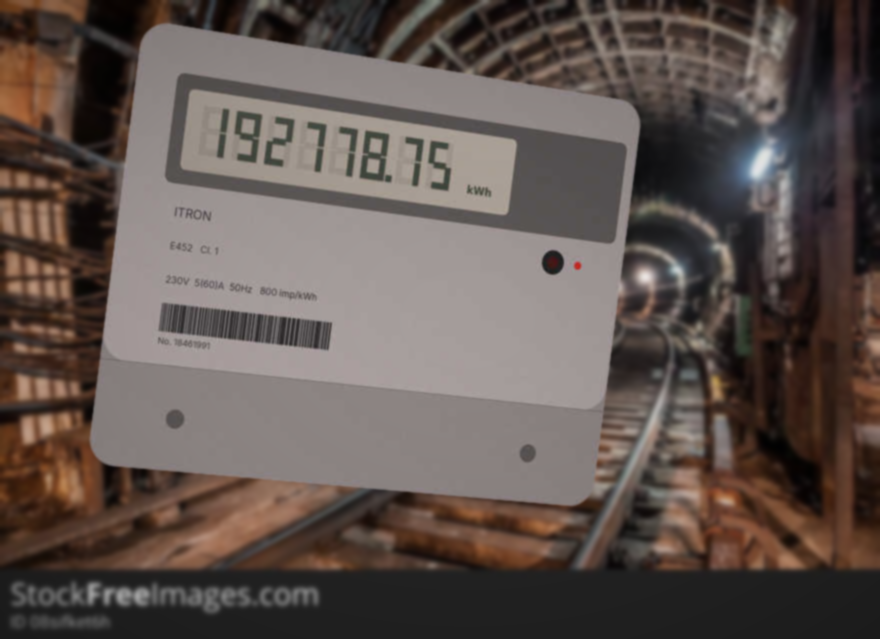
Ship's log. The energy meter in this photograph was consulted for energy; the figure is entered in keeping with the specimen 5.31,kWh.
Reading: 192778.75,kWh
